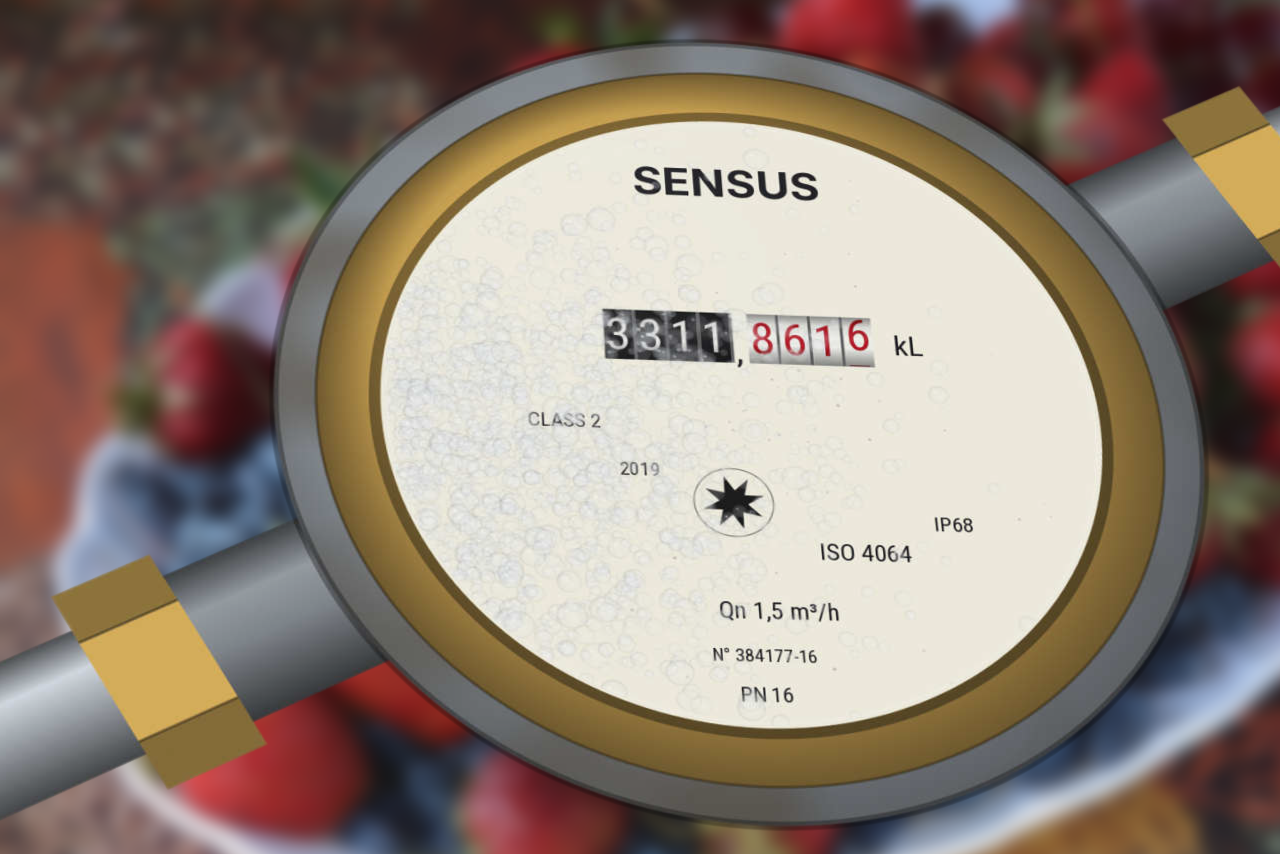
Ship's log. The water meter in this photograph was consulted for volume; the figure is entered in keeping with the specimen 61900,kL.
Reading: 3311.8616,kL
